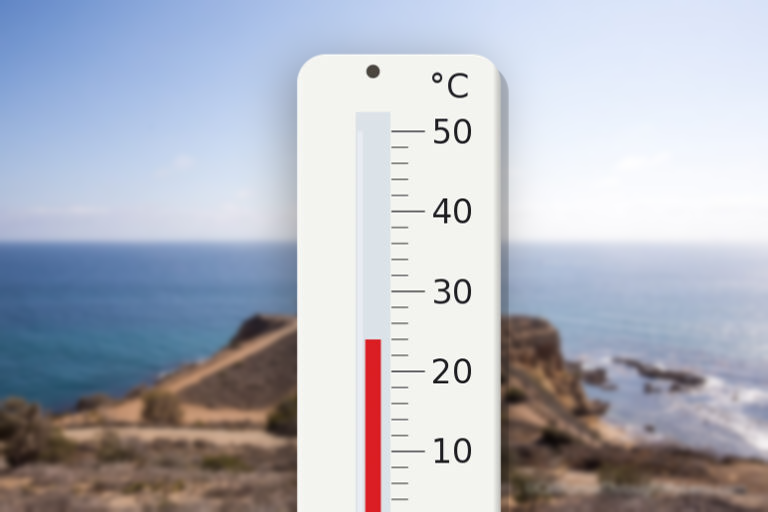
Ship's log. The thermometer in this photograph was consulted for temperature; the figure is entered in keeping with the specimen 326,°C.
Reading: 24,°C
